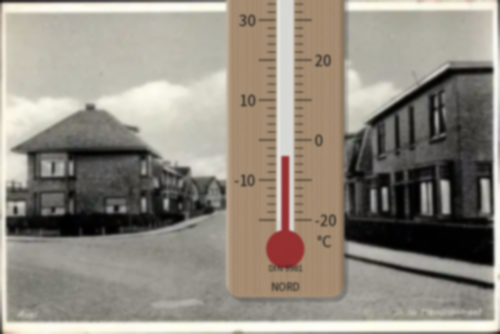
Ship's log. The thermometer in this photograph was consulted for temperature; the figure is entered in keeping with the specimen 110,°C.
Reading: -4,°C
